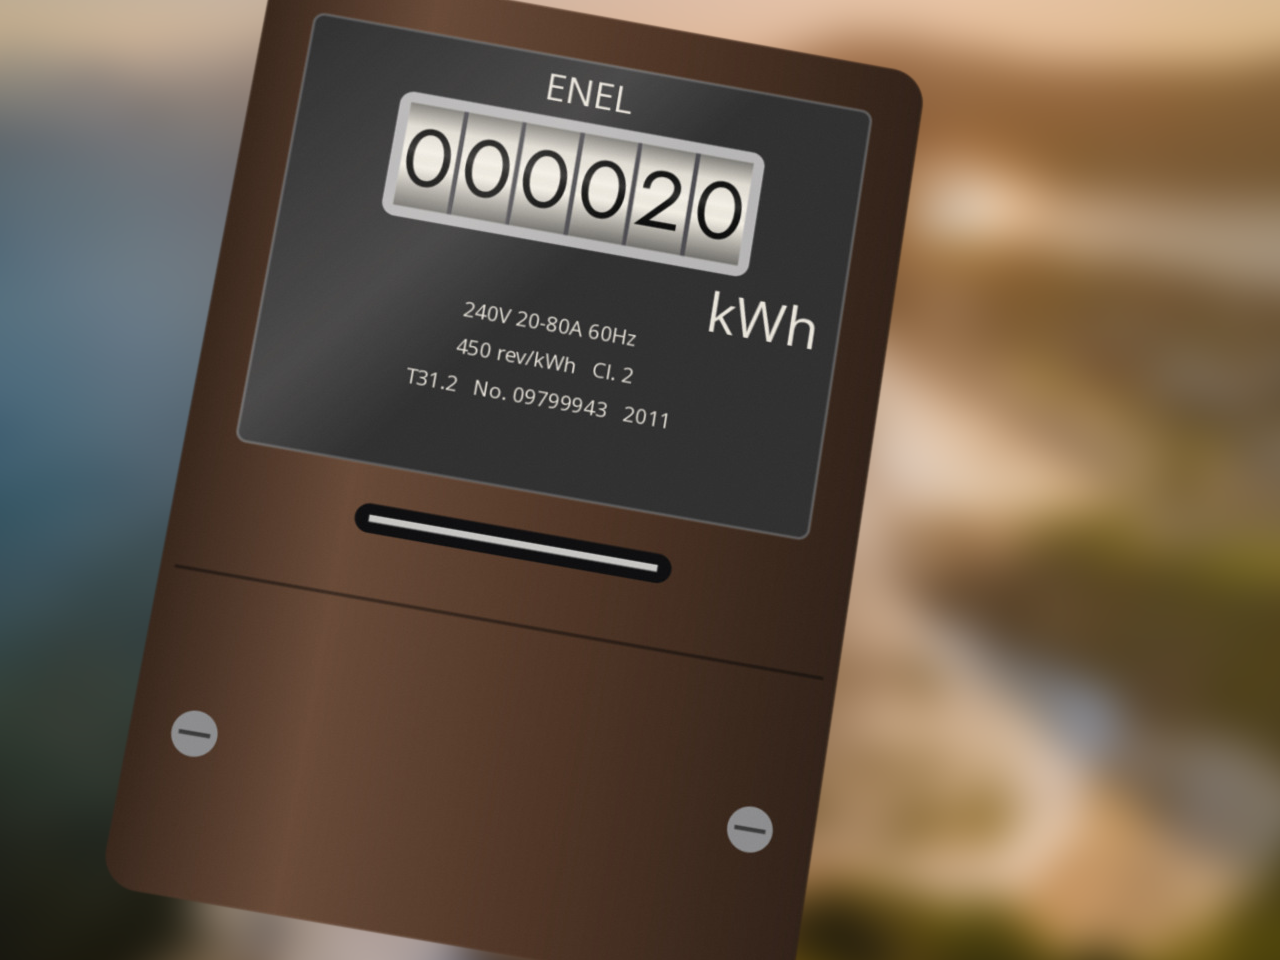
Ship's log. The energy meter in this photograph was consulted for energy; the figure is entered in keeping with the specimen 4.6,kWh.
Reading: 20,kWh
